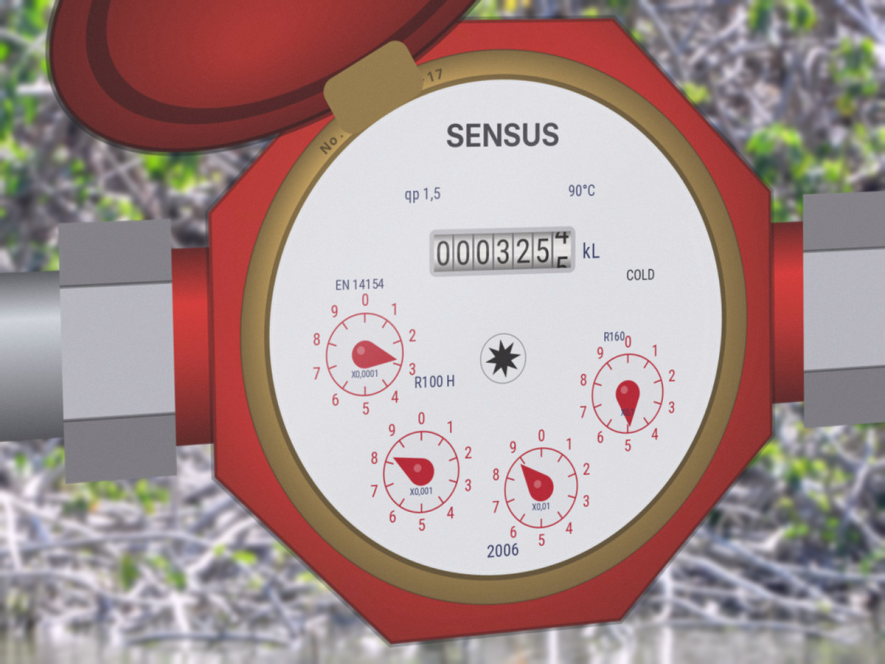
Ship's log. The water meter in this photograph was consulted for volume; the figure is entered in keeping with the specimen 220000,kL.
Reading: 3254.4882,kL
